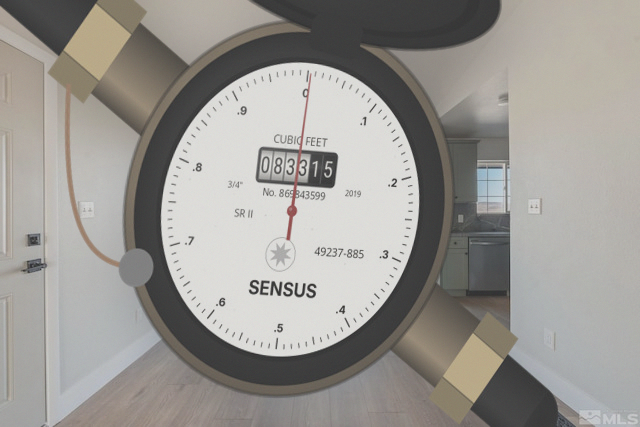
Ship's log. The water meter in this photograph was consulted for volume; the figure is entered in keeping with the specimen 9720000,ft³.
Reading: 83315.00,ft³
